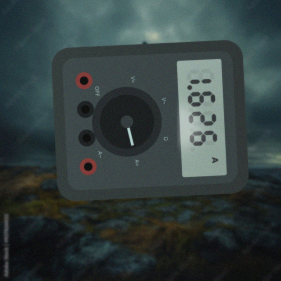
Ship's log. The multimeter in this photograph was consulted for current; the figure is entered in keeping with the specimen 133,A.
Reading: 1.626,A
